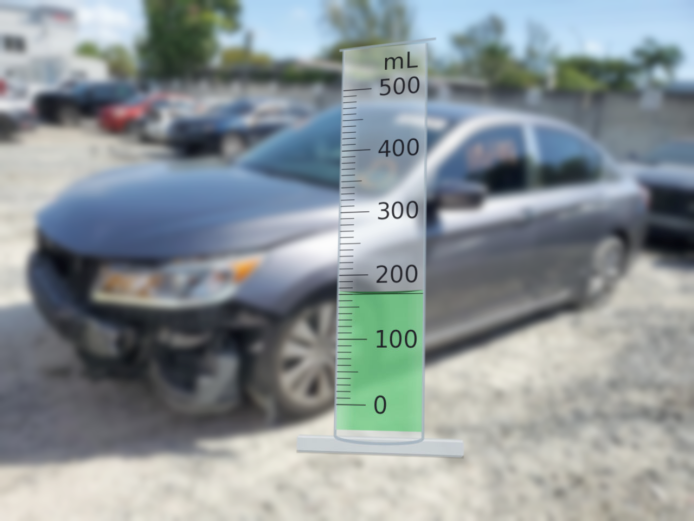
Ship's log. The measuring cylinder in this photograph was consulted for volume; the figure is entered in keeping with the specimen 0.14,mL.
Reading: 170,mL
